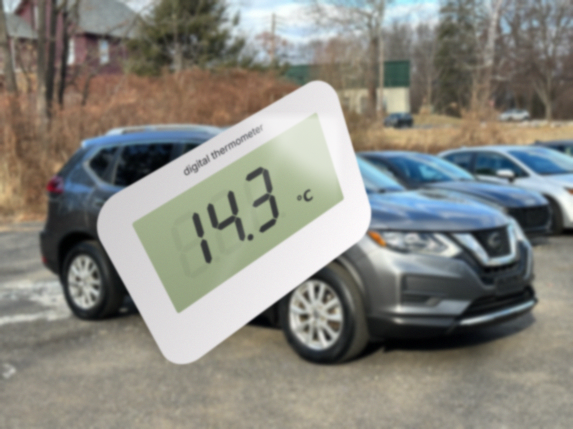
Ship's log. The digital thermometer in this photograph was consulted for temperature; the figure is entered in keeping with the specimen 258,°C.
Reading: 14.3,°C
